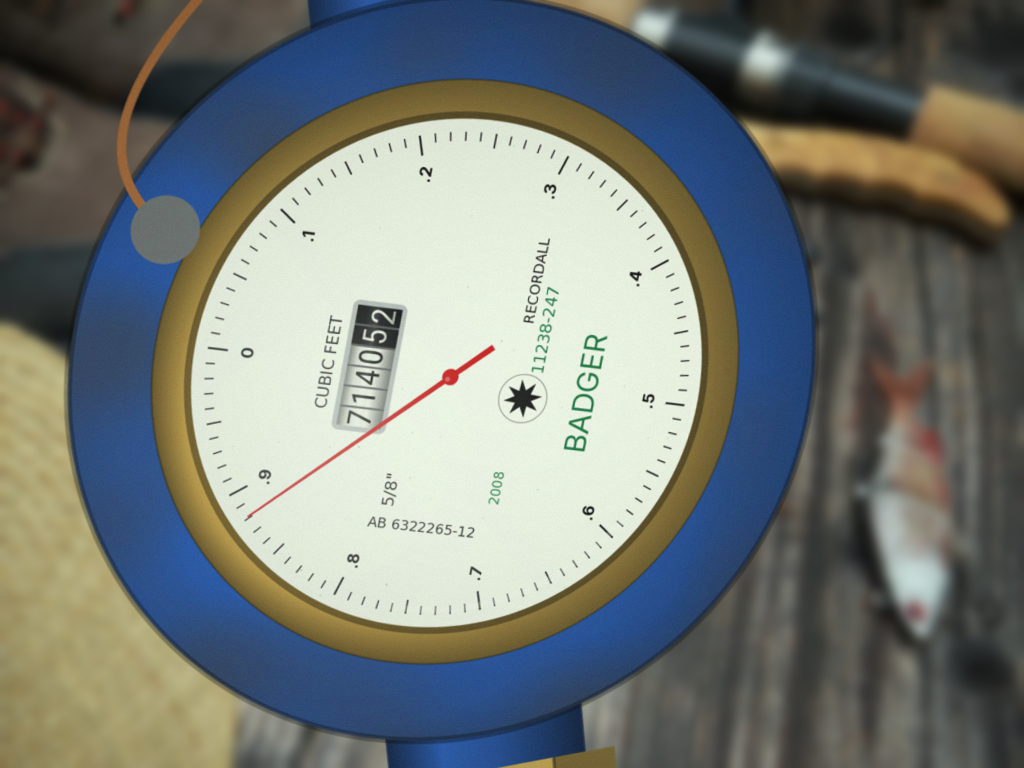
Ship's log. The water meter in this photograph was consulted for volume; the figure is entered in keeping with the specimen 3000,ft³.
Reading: 714051.88,ft³
